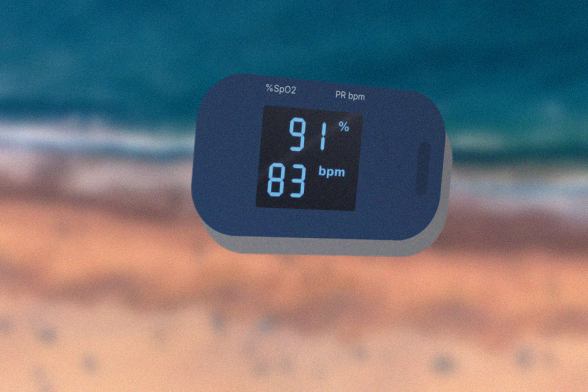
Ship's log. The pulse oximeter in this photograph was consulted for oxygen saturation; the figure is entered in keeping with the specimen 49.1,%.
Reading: 91,%
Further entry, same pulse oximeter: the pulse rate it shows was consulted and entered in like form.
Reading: 83,bpm
